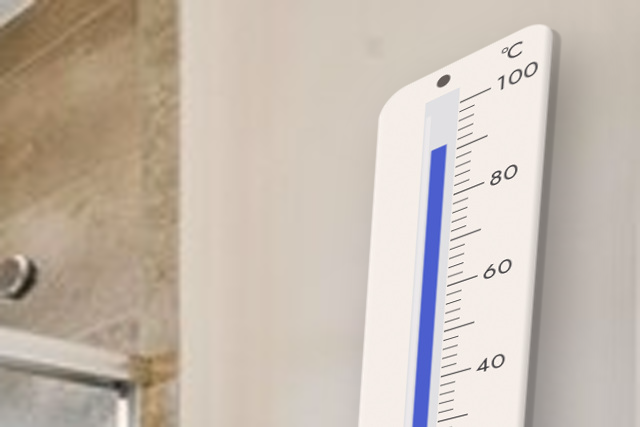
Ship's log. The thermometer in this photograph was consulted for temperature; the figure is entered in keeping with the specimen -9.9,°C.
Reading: 92,°C
